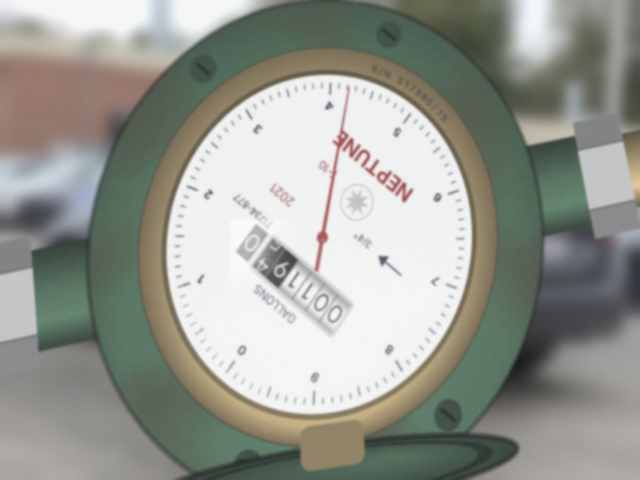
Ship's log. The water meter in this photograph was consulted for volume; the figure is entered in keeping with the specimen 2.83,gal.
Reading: 11944.2,gal
